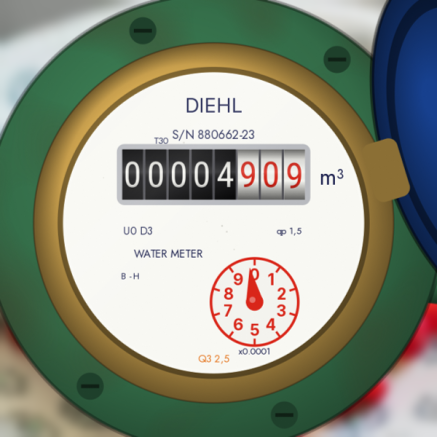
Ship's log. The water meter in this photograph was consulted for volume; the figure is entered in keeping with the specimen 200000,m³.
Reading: 4.9089,m³
